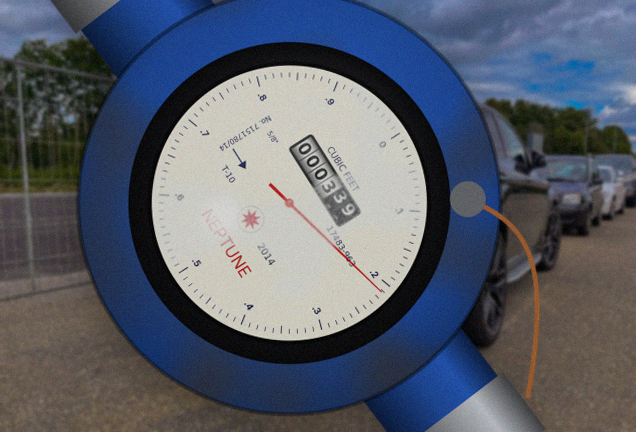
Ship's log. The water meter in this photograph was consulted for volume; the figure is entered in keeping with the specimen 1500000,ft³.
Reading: 339.21,ft³
